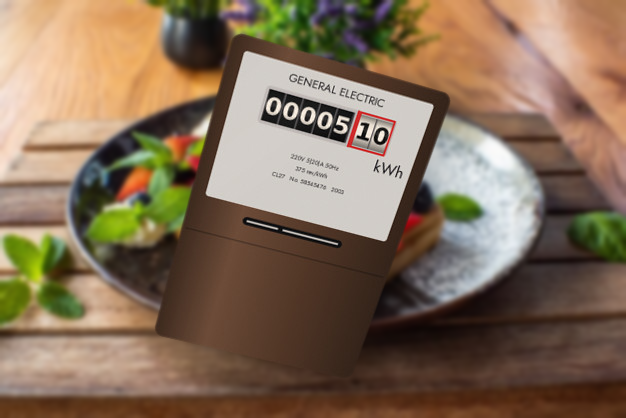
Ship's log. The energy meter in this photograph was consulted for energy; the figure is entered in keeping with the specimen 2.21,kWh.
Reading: 5.10,kWh
